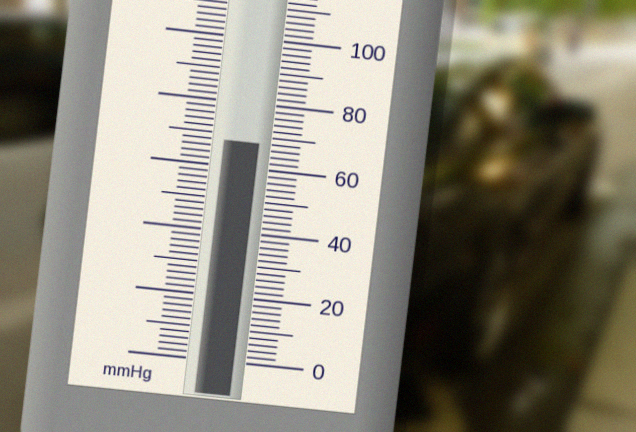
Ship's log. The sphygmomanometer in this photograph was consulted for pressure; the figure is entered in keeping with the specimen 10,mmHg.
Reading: 68,mmHg
